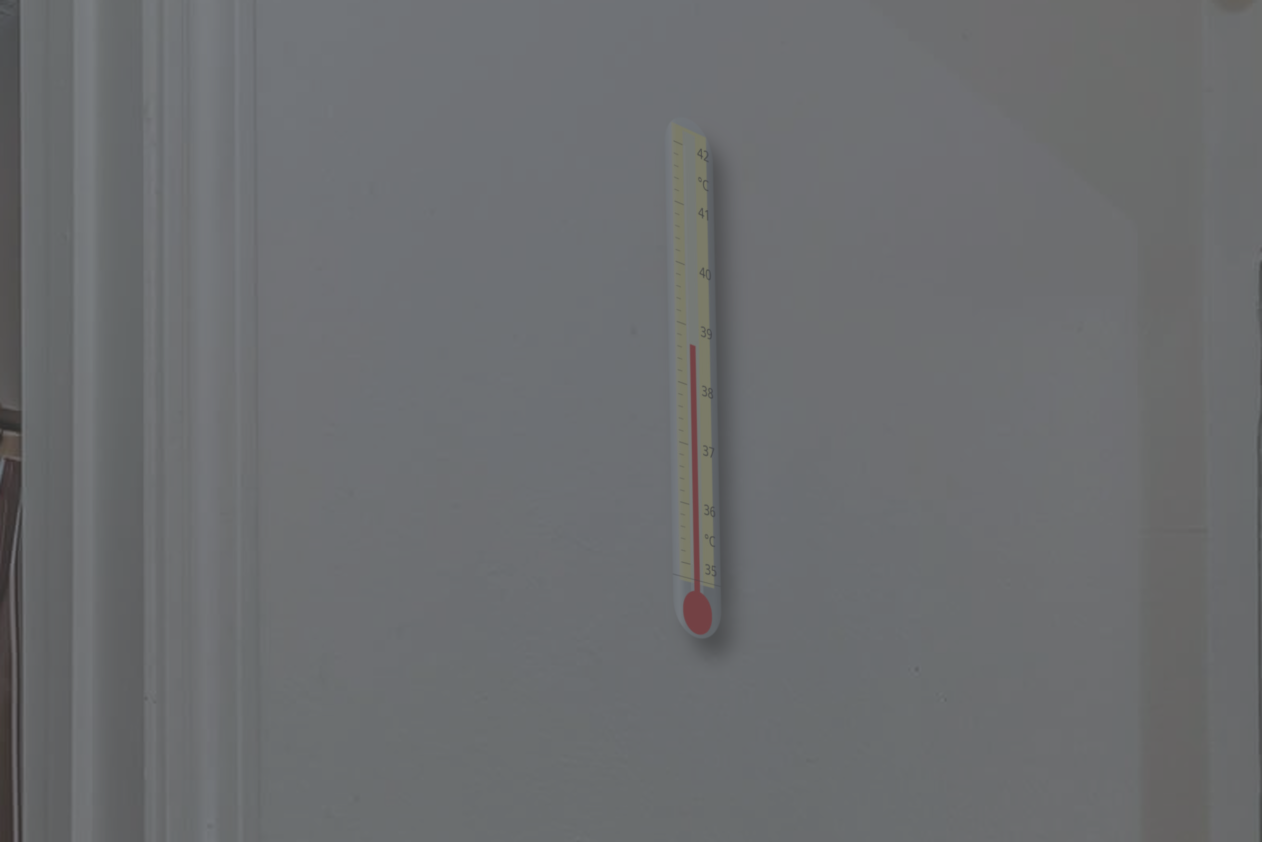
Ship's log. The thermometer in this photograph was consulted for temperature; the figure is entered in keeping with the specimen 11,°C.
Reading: 38.7,°C
